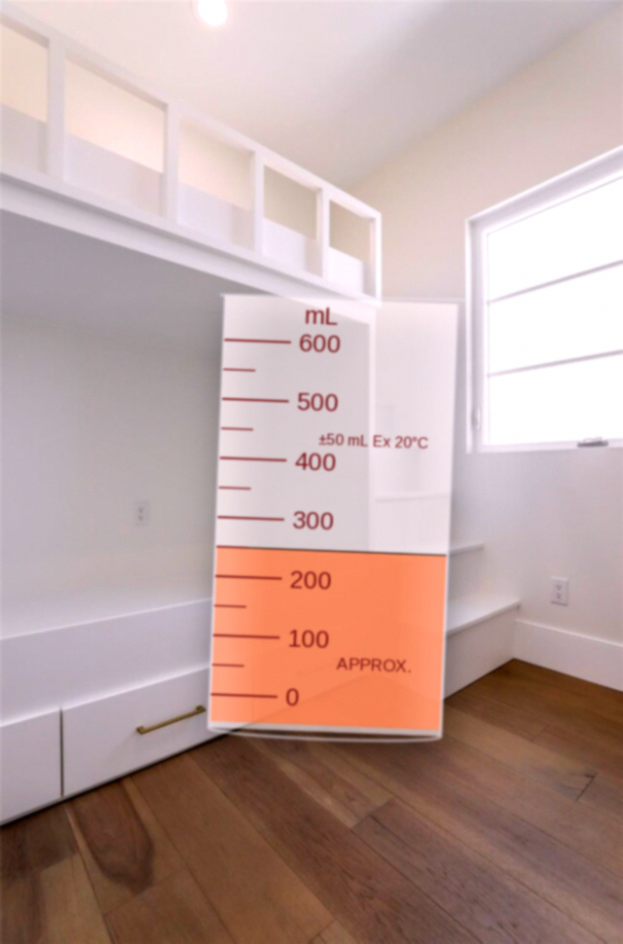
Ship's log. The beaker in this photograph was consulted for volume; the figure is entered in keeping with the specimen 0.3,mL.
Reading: 250,mL
